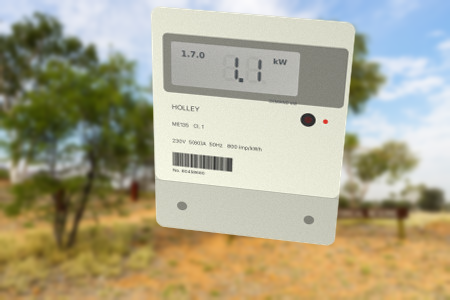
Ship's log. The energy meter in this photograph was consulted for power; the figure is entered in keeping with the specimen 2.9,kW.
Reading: 1.1,kW
